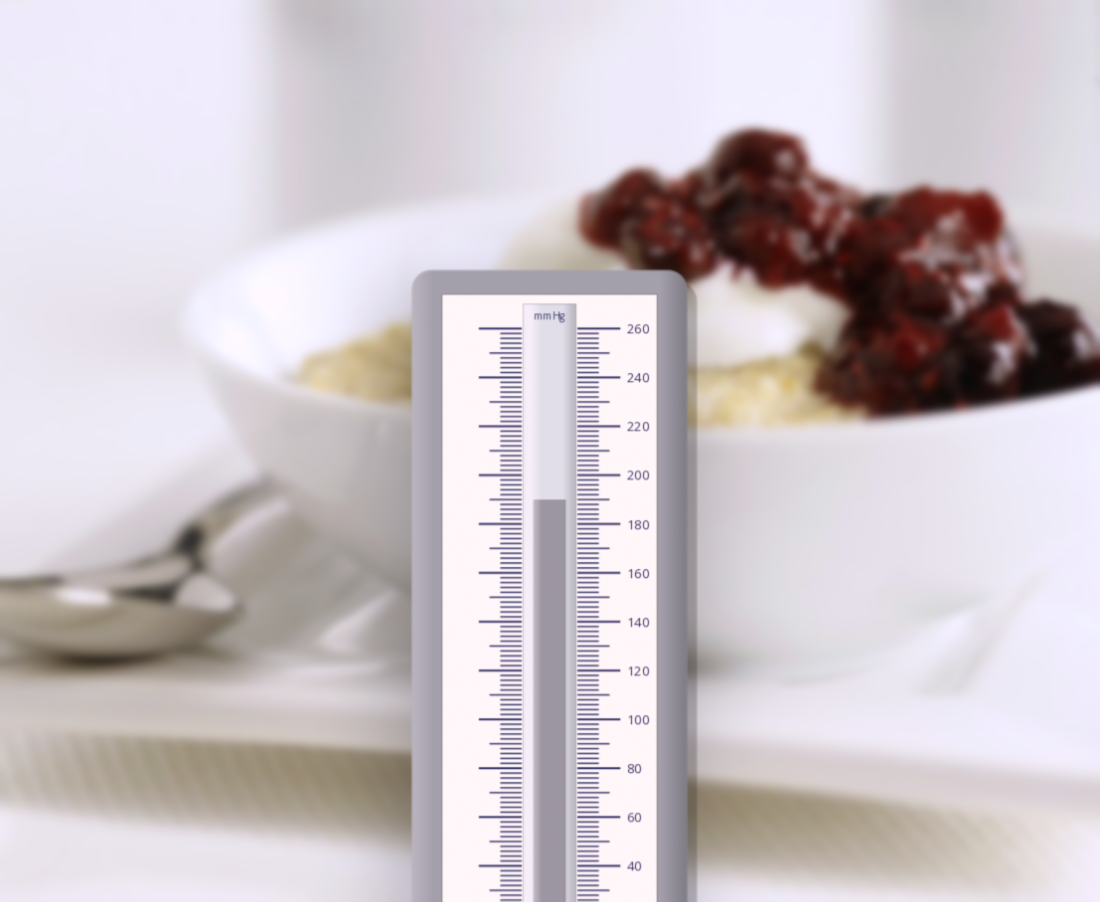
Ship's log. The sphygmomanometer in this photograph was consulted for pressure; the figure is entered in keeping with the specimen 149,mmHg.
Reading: 190,mmHg
